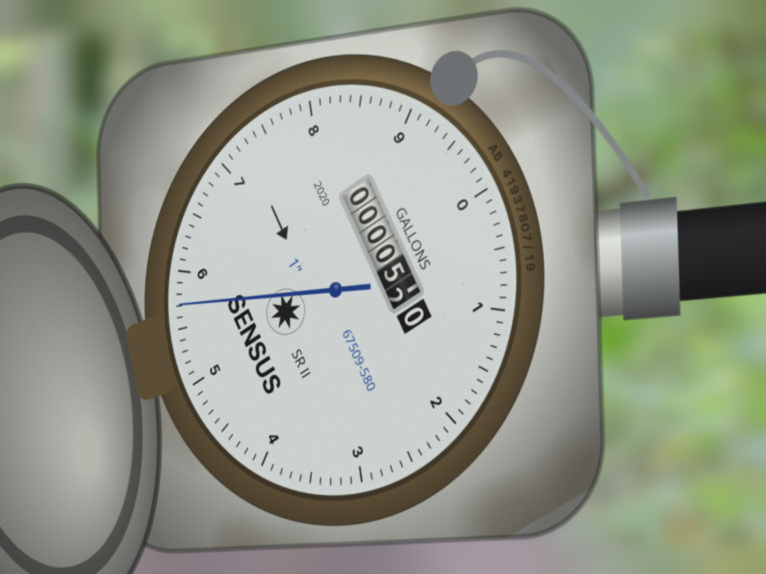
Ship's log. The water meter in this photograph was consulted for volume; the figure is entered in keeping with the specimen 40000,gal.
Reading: 515.7,gal
